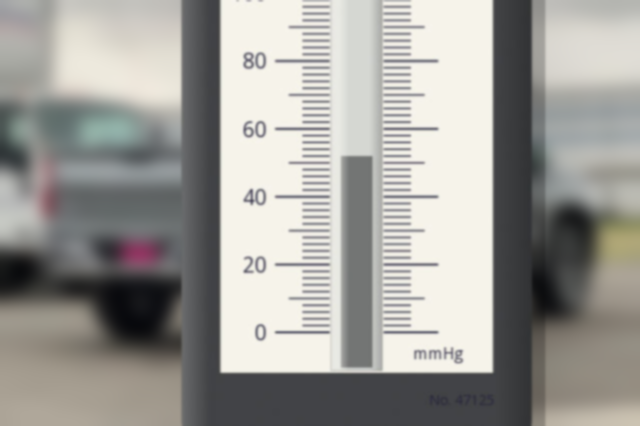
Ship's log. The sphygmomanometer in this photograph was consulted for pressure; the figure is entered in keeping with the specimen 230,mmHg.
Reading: 52,mmHg
